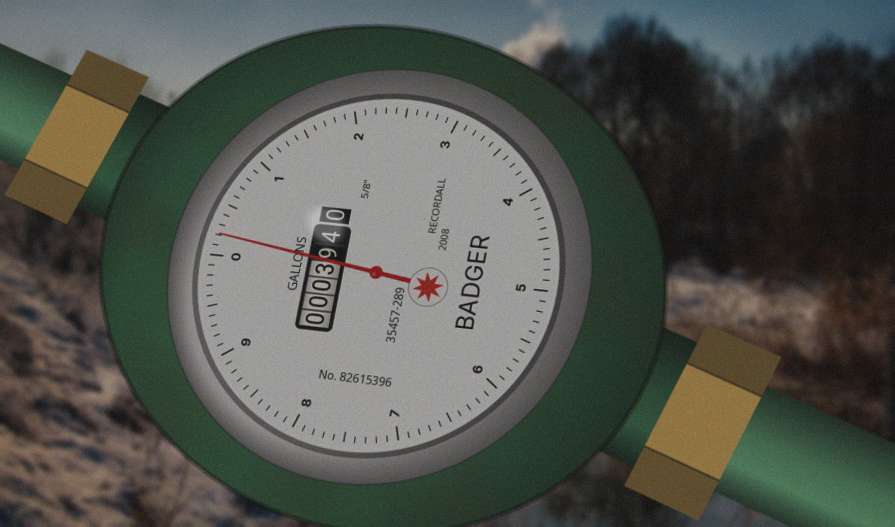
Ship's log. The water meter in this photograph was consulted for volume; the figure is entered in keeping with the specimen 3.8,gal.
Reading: 3940.2,gal
